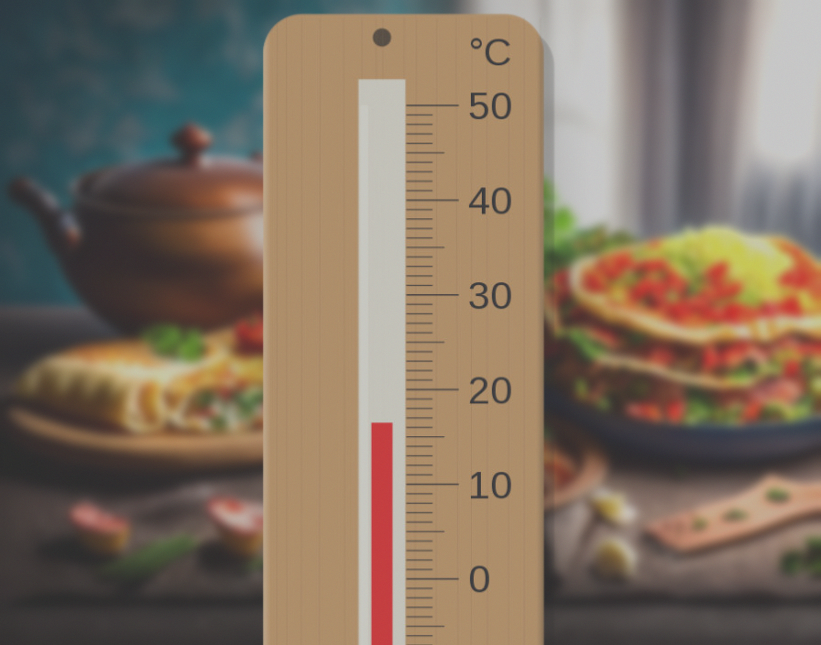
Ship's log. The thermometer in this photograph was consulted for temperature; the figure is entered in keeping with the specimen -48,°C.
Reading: 16.5,°C
